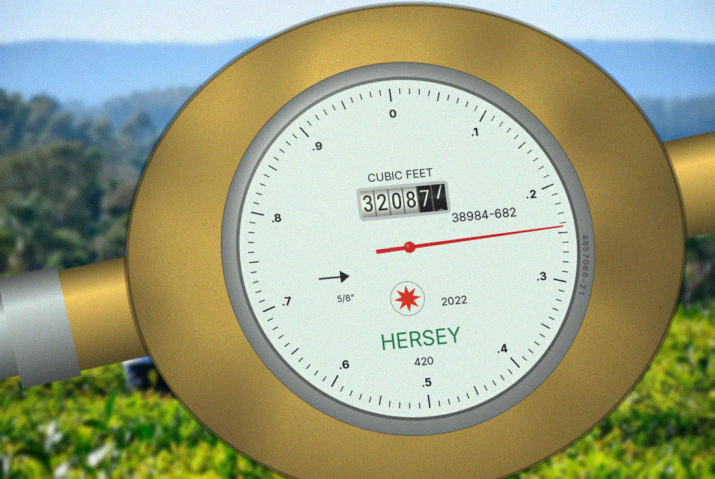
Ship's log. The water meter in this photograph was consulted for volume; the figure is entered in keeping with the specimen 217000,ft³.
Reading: 320877.24,ft³
